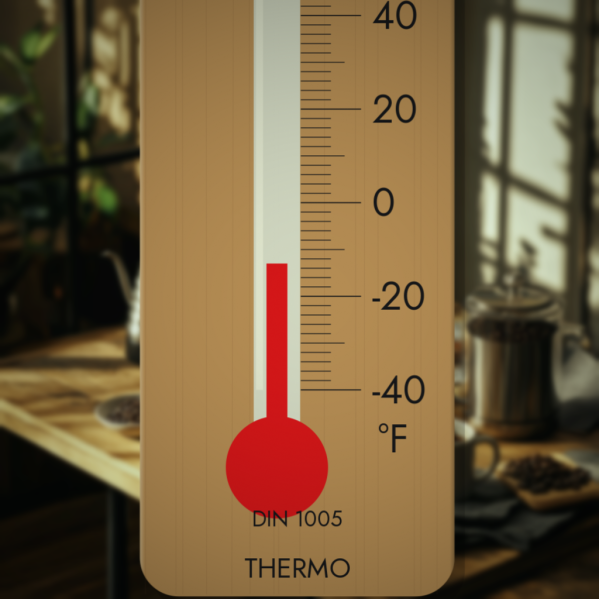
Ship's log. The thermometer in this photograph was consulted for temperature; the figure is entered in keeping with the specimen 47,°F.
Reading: -13,°F
